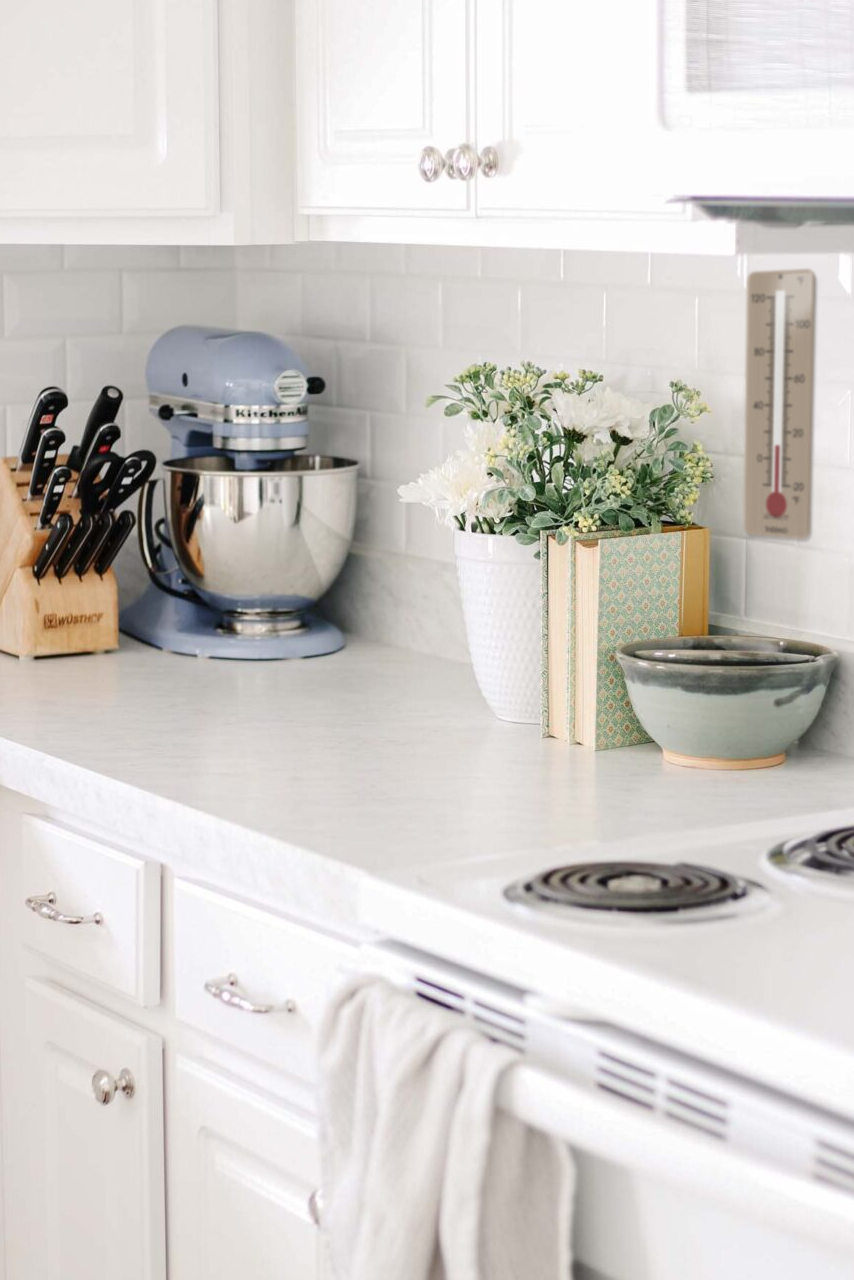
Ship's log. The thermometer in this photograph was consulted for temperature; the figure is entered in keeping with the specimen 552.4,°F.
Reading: 10,°F
